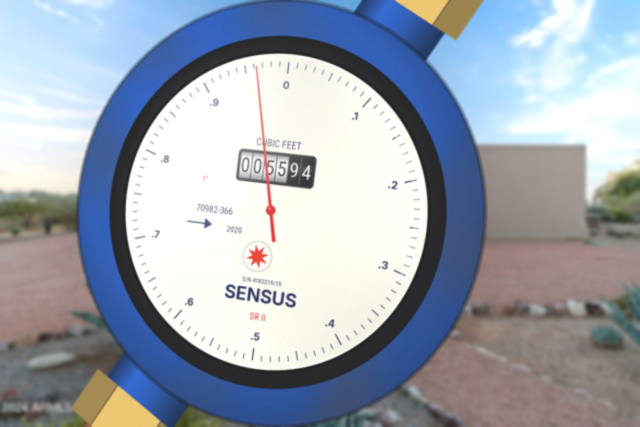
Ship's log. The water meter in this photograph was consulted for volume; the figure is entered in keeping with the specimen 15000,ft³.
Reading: 5593.96,ft³
